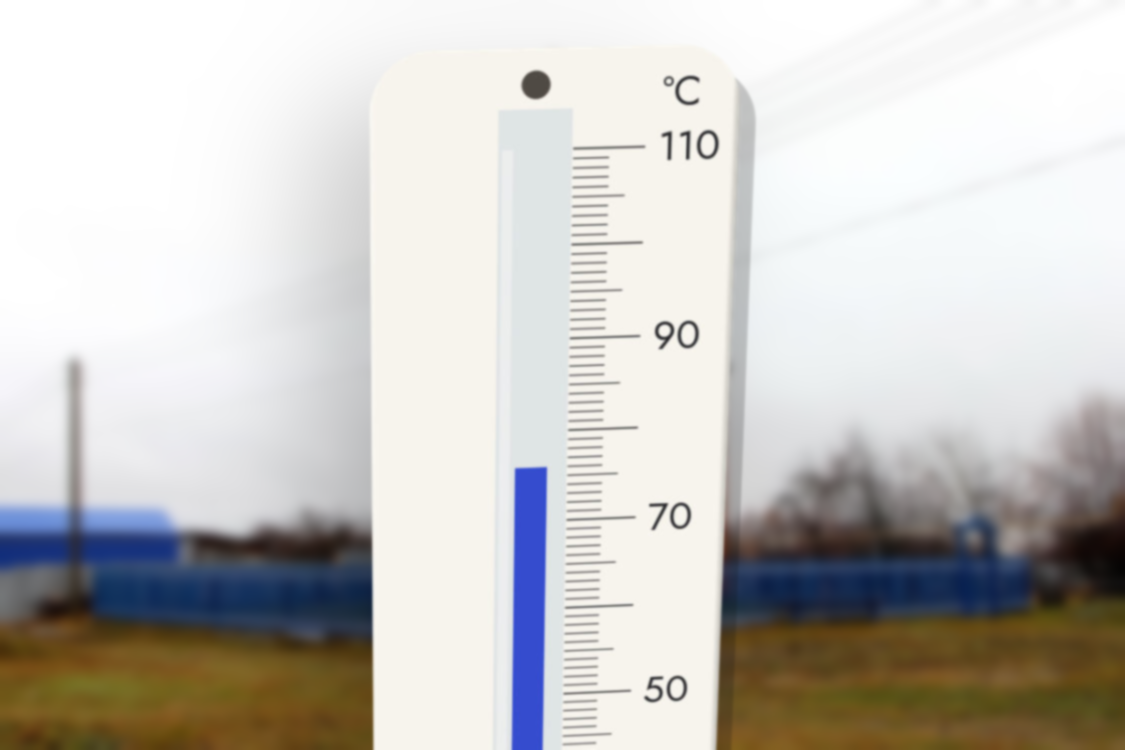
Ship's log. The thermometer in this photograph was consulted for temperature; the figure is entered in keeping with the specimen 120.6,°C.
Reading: 76,°C
